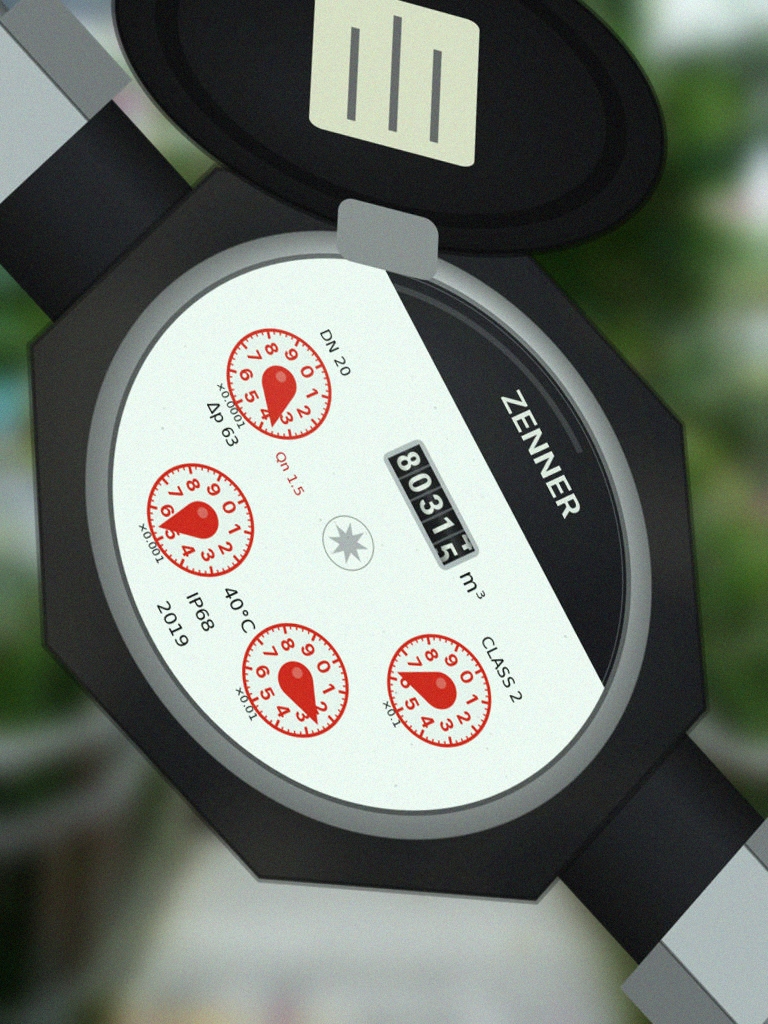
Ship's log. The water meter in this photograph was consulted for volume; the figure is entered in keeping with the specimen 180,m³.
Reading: 80314.6253,m³
